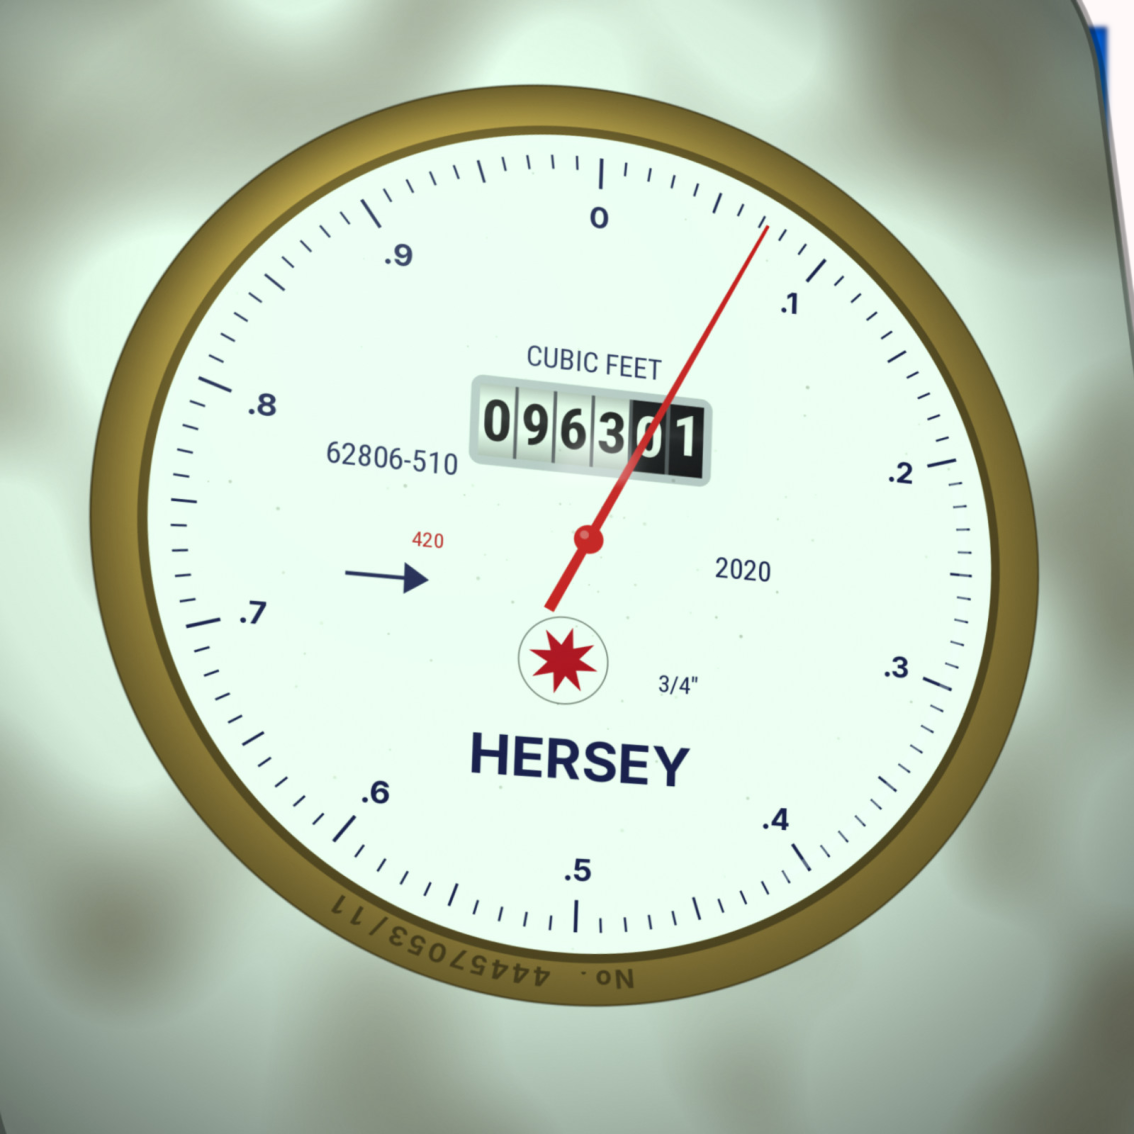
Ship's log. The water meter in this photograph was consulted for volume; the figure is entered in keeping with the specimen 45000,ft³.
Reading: 96301.07,ft³
